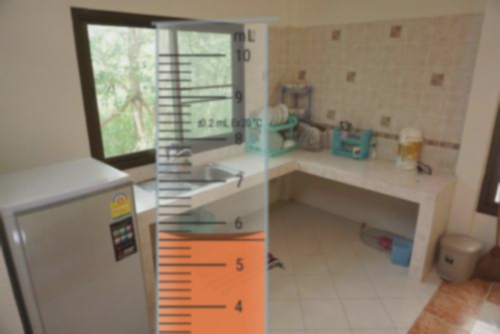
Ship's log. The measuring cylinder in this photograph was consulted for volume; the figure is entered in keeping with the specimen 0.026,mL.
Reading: 5.6,mL
